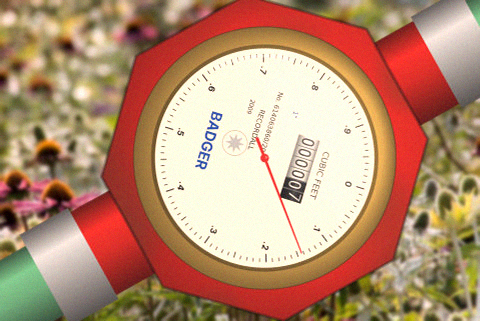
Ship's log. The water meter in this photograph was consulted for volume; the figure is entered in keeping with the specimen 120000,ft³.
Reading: 7.14,ft³
